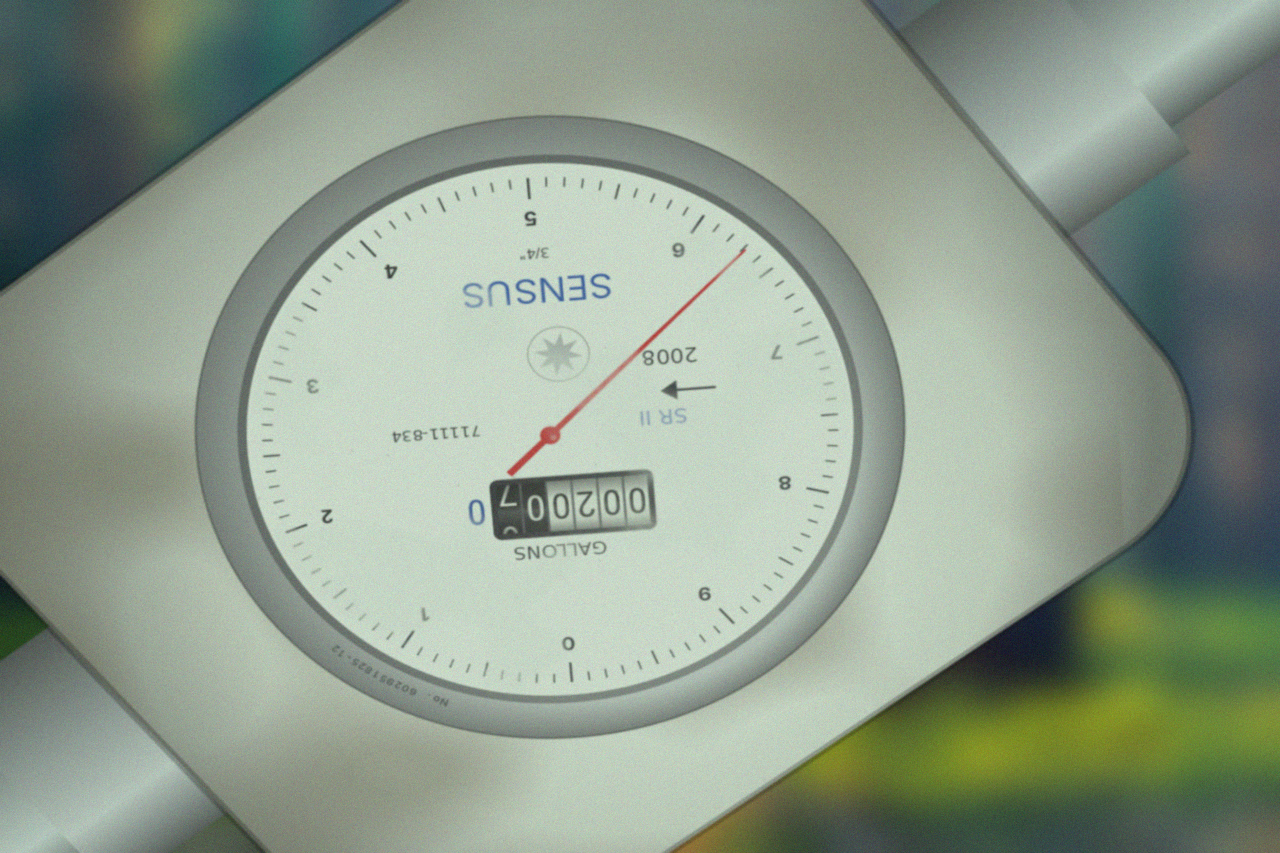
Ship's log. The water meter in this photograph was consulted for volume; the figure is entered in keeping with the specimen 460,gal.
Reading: 20066.3,gal
